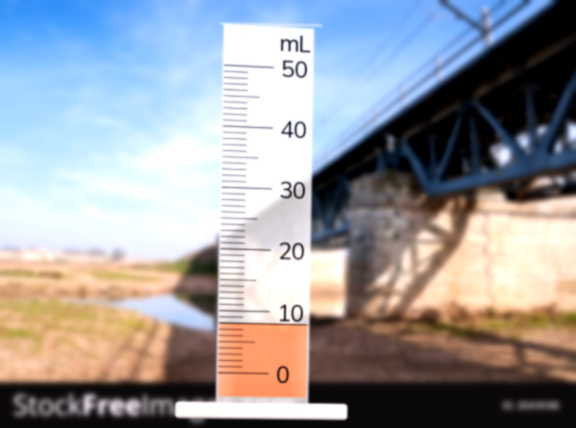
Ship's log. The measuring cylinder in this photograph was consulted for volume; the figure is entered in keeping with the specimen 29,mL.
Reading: 8,mL
